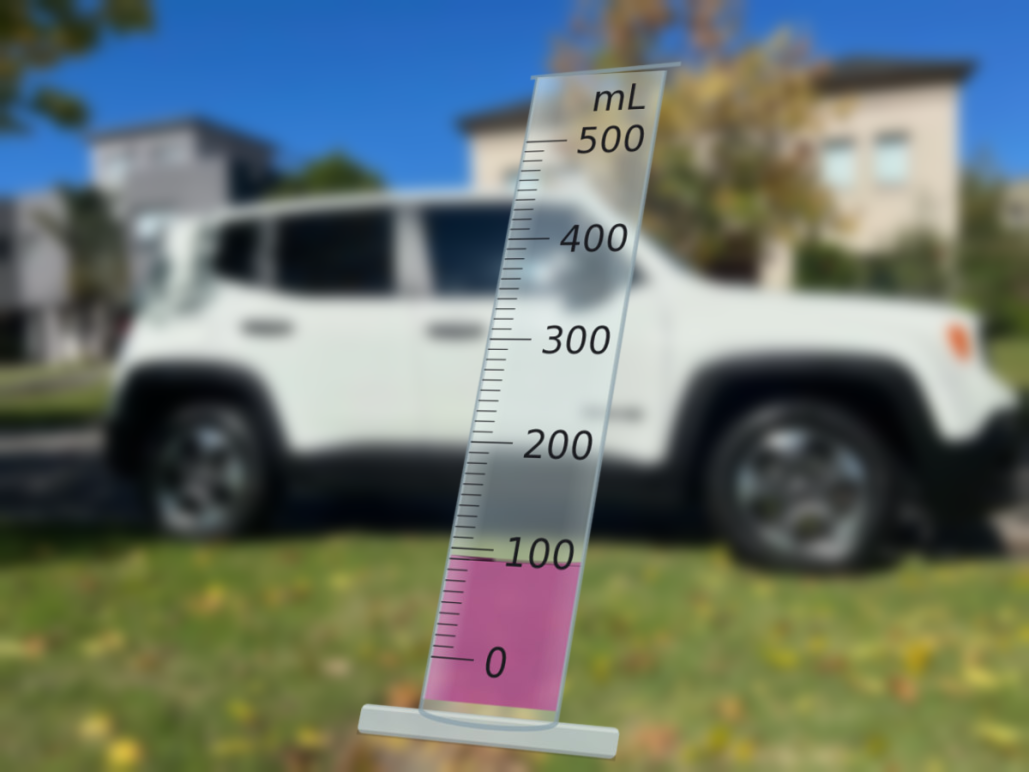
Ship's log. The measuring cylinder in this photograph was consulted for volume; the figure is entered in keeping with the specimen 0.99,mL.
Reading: 90,mL
